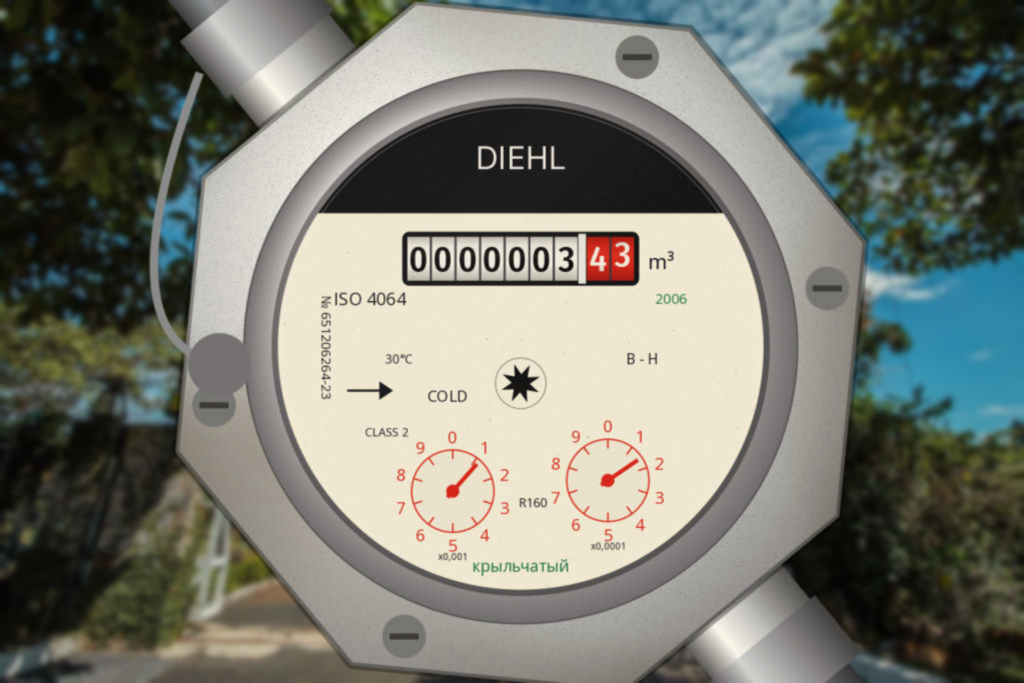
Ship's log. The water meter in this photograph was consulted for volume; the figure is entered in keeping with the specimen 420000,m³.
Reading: 3.4311,m³
